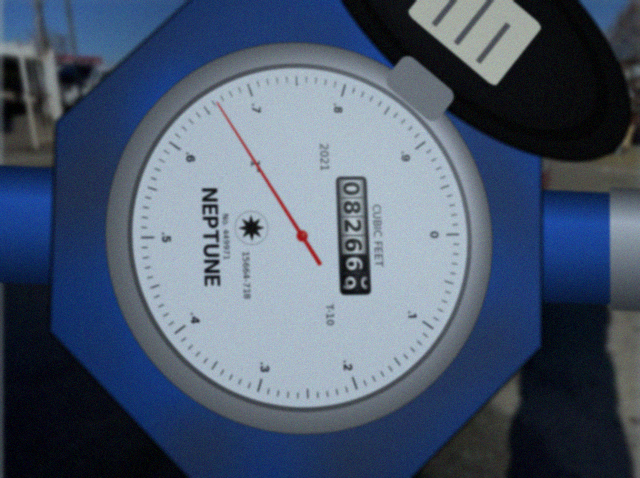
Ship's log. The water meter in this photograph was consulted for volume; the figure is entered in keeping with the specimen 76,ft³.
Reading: 82668.66,ft³
